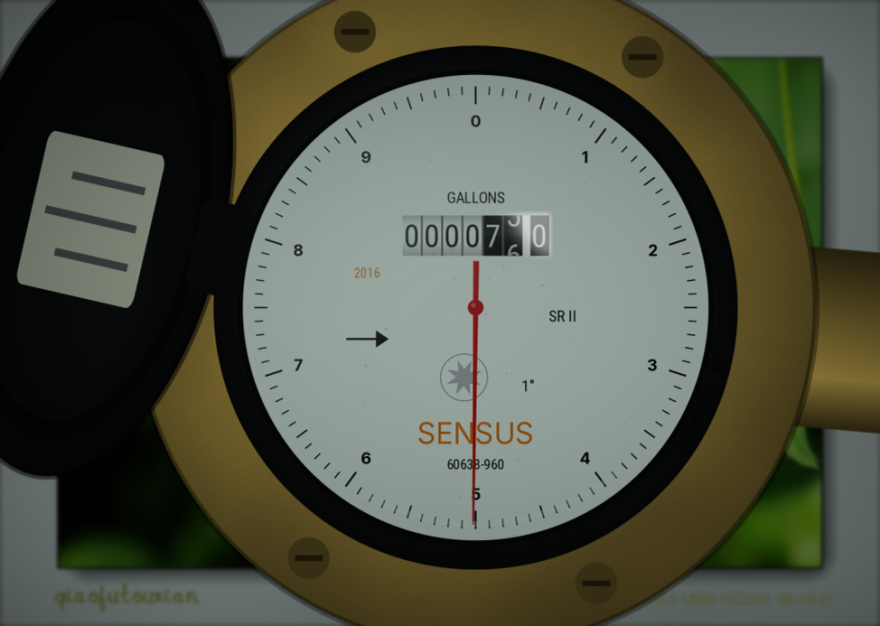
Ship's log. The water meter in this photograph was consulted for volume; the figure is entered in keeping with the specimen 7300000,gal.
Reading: 755.0,gal
